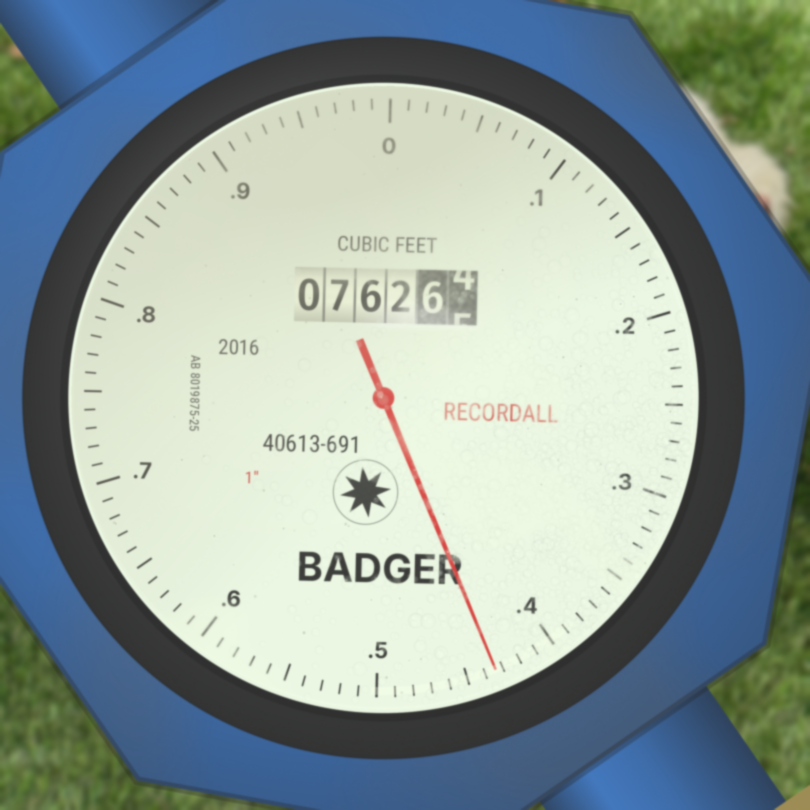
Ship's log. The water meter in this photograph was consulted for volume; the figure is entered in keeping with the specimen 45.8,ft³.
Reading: 76264.43,ft³
